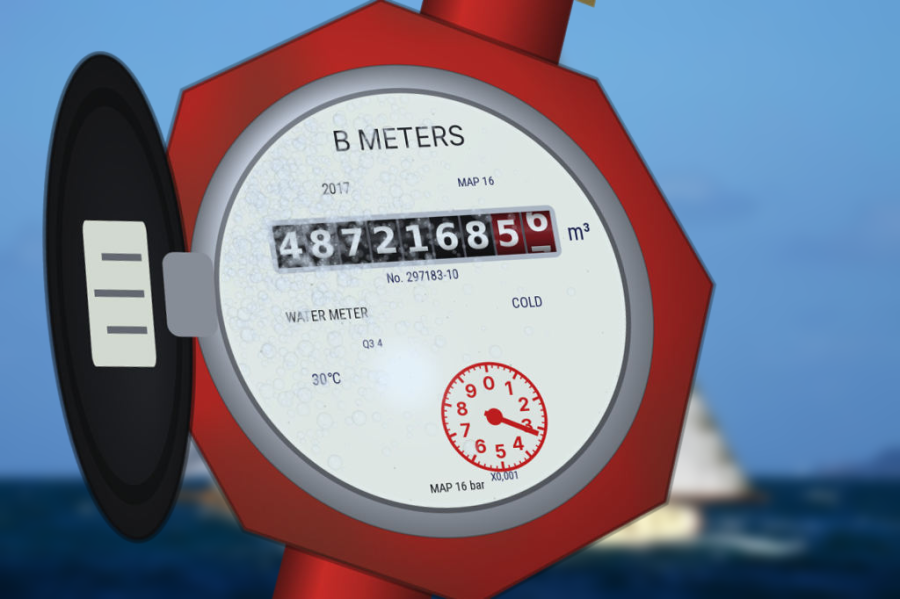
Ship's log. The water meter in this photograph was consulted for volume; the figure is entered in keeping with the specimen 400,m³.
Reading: 4872168.563,m³
